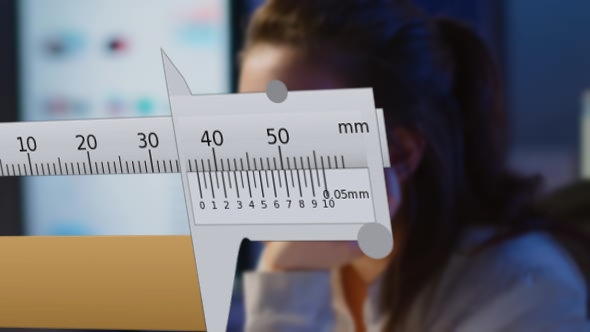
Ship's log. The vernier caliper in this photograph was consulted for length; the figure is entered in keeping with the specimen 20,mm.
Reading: 37.0,mm
